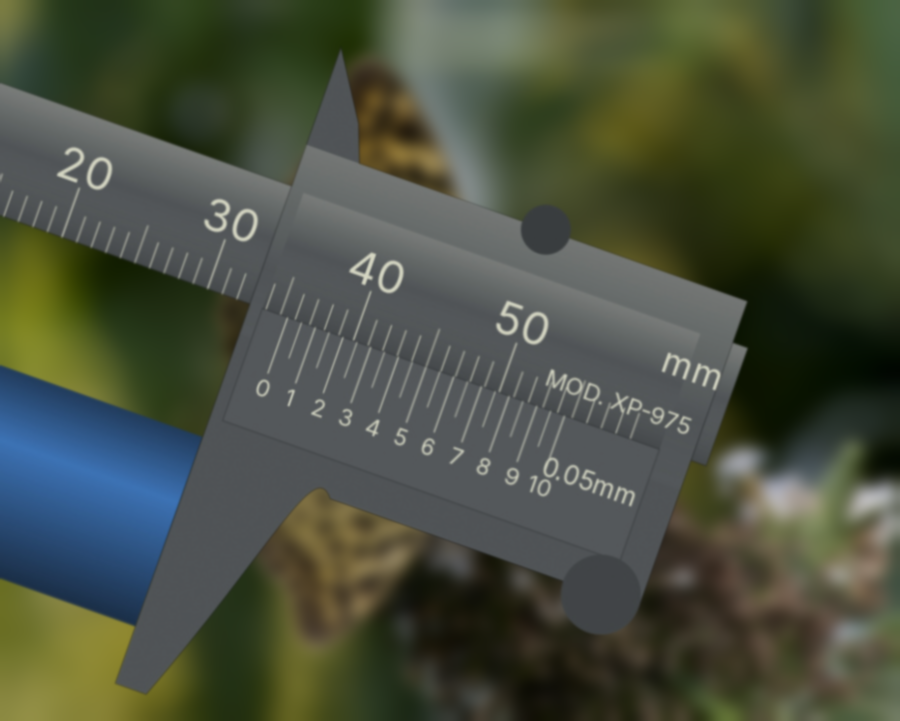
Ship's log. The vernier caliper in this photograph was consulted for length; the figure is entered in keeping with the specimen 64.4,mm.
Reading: 35.5,mm
